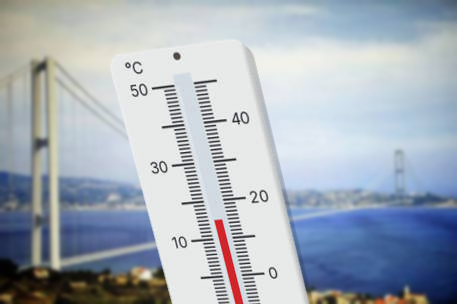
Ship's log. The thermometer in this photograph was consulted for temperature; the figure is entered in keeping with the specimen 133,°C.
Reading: 15,°C
